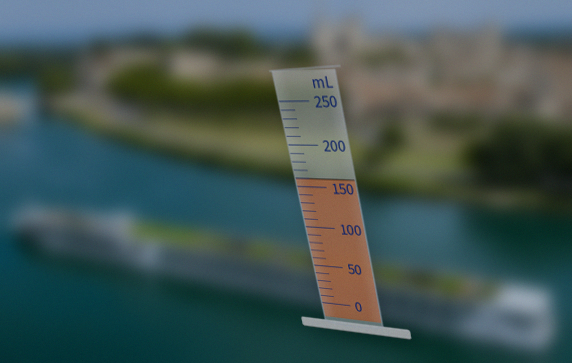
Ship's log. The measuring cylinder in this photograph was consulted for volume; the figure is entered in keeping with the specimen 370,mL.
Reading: 160,mL
